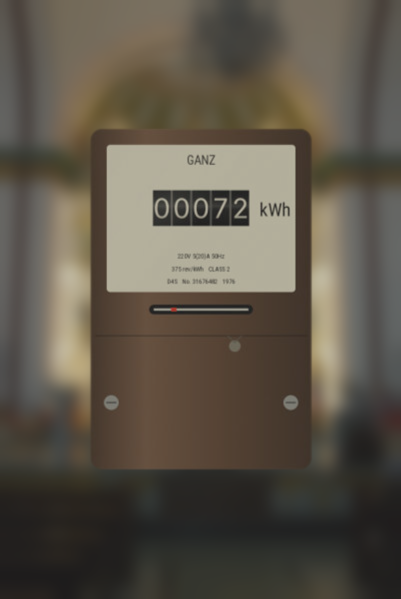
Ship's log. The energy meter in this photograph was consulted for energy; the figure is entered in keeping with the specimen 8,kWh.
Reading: 72,kWh
